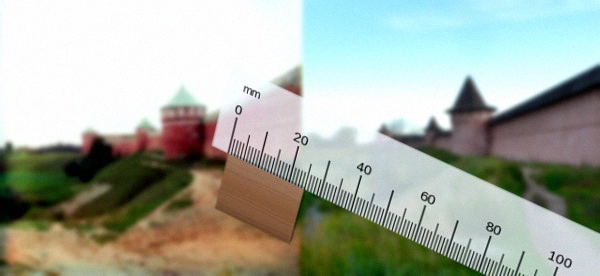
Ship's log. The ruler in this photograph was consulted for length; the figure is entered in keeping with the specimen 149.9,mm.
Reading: 25,mm
